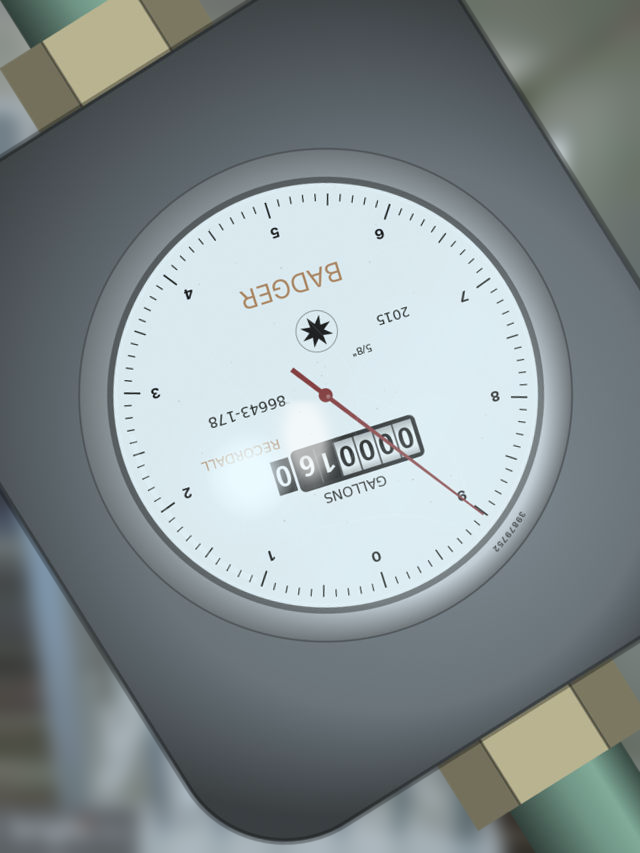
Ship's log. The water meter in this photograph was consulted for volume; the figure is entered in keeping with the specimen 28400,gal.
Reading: 159.0,gal
